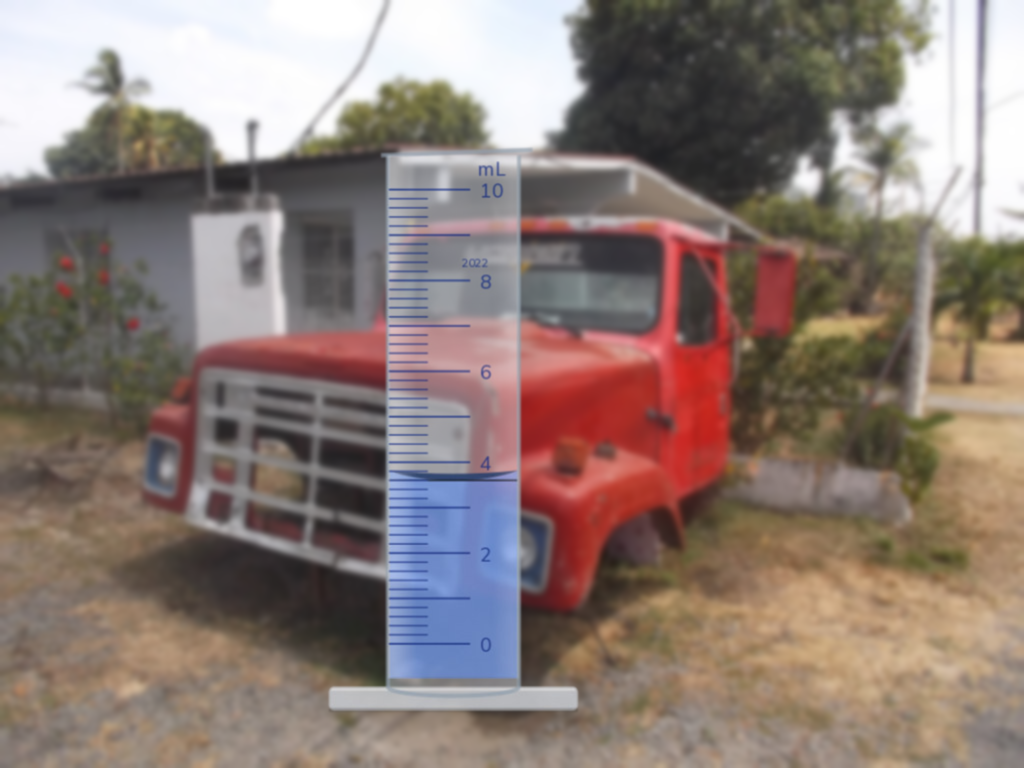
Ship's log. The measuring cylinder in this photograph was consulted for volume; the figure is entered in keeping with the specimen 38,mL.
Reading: 3.6,mL
